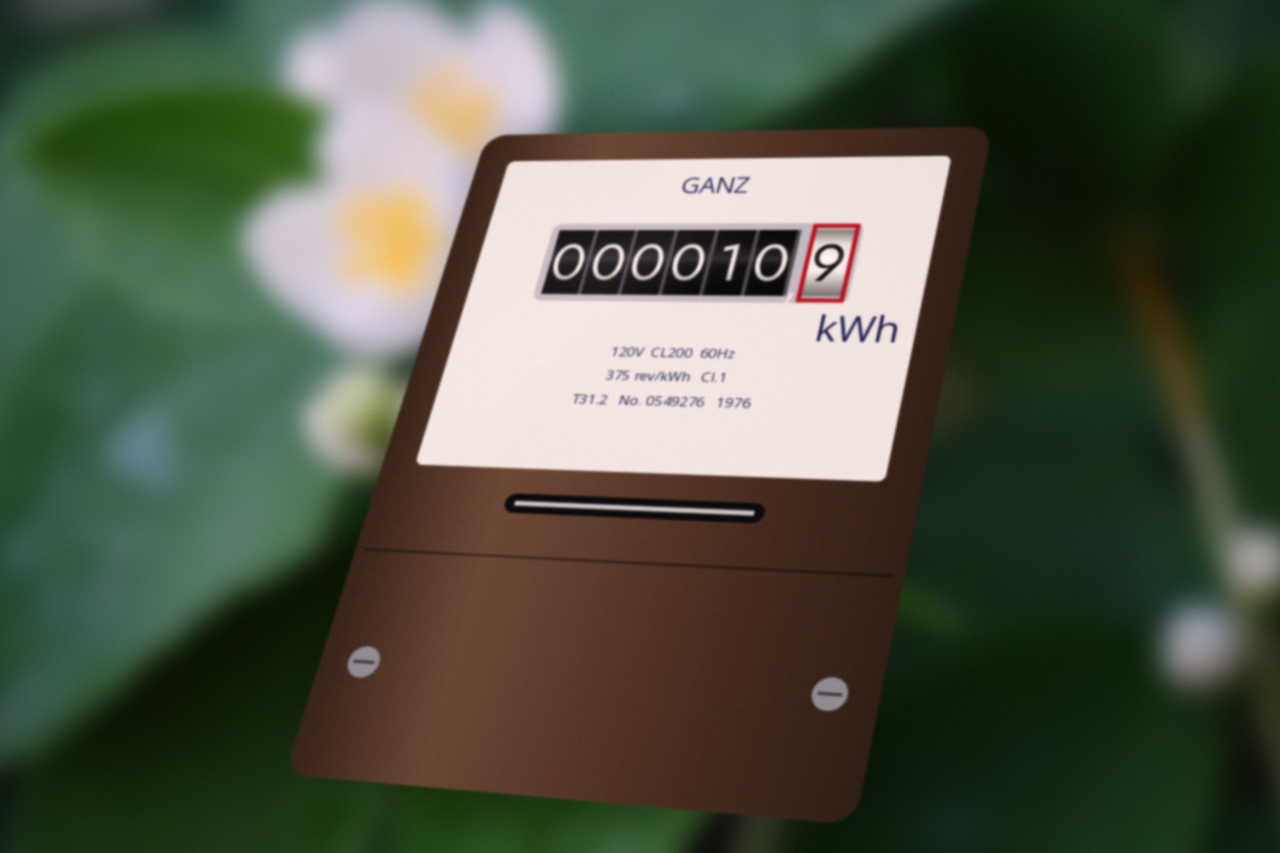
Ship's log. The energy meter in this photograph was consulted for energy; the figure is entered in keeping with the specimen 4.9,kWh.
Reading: 10.9,kWh
